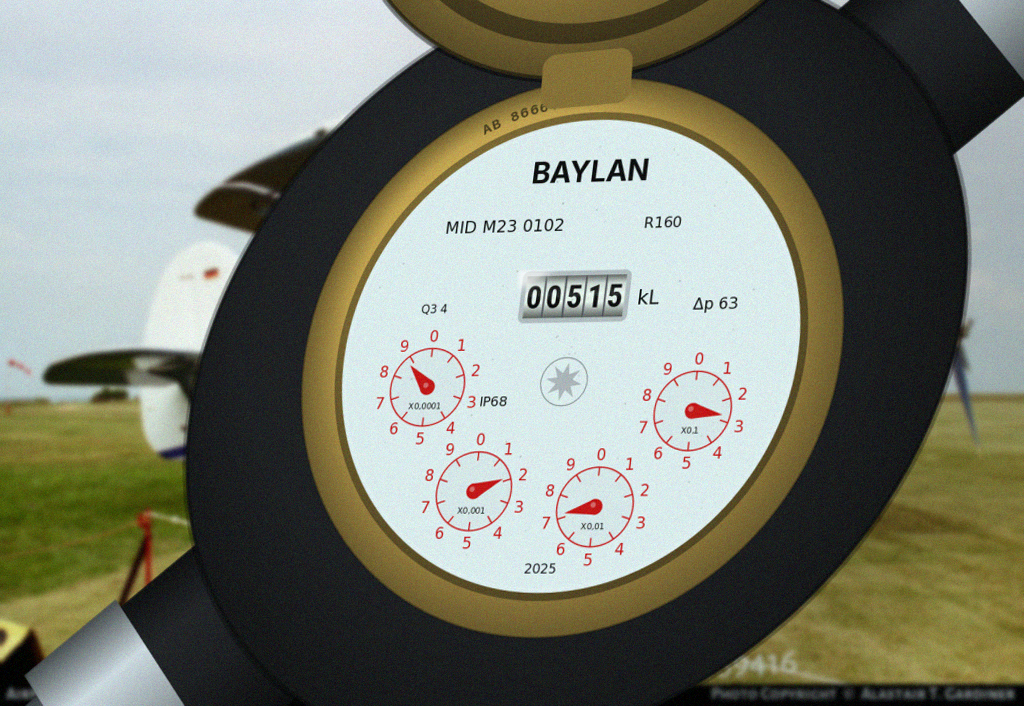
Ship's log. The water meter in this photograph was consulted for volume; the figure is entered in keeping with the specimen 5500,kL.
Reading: 515.2718,kL
